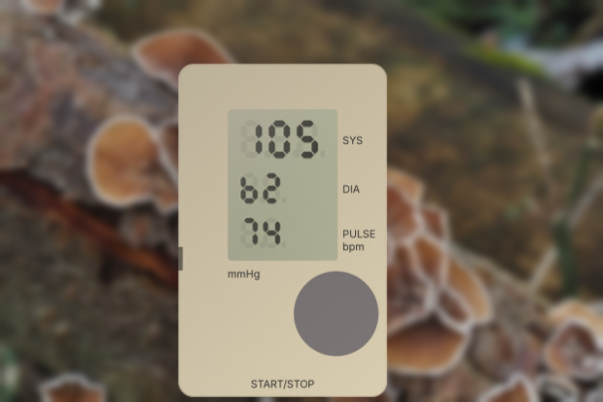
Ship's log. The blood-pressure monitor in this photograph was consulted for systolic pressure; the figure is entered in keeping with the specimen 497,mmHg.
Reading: 105,mmHg
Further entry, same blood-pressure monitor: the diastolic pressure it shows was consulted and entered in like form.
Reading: 62,mmHg
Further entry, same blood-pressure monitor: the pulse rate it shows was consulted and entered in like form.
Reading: 74,bpm
